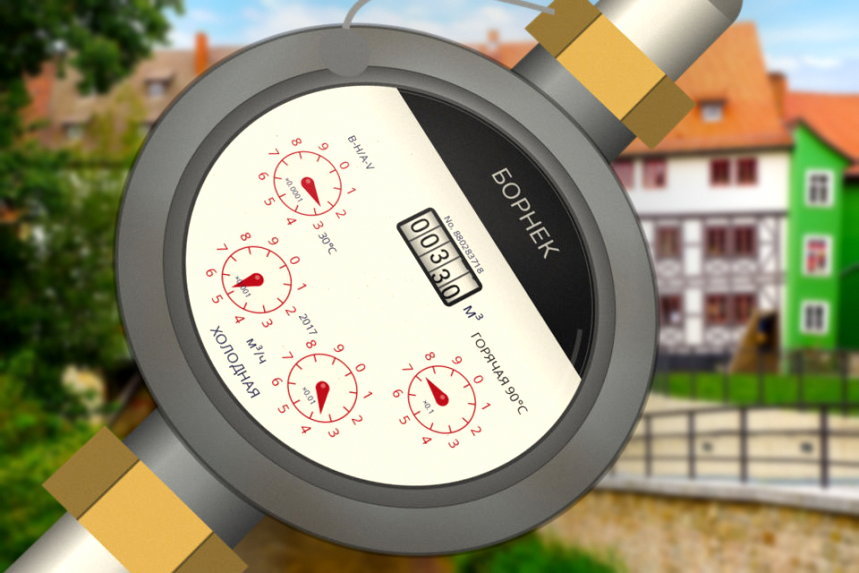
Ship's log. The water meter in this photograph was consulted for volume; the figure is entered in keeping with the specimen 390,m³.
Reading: 329.7352,m³
